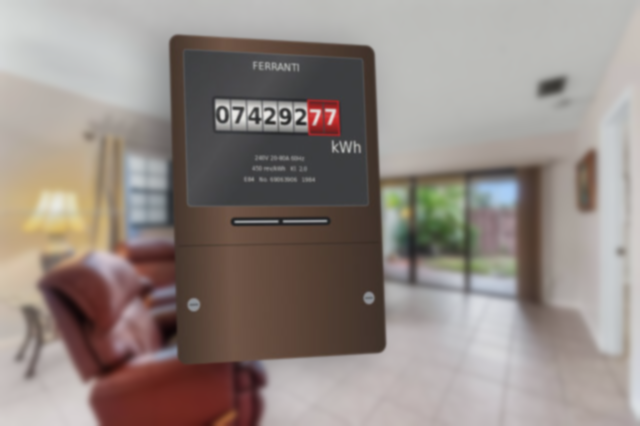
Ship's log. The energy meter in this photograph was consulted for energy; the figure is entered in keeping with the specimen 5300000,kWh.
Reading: 74292.77,kWh
